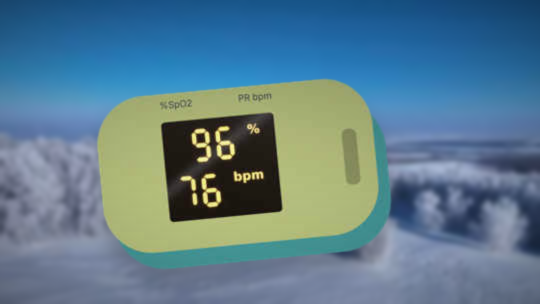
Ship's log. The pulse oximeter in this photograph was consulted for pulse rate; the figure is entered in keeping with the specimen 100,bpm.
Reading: 76,bpm
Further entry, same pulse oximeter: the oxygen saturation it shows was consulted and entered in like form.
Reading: 96,%
